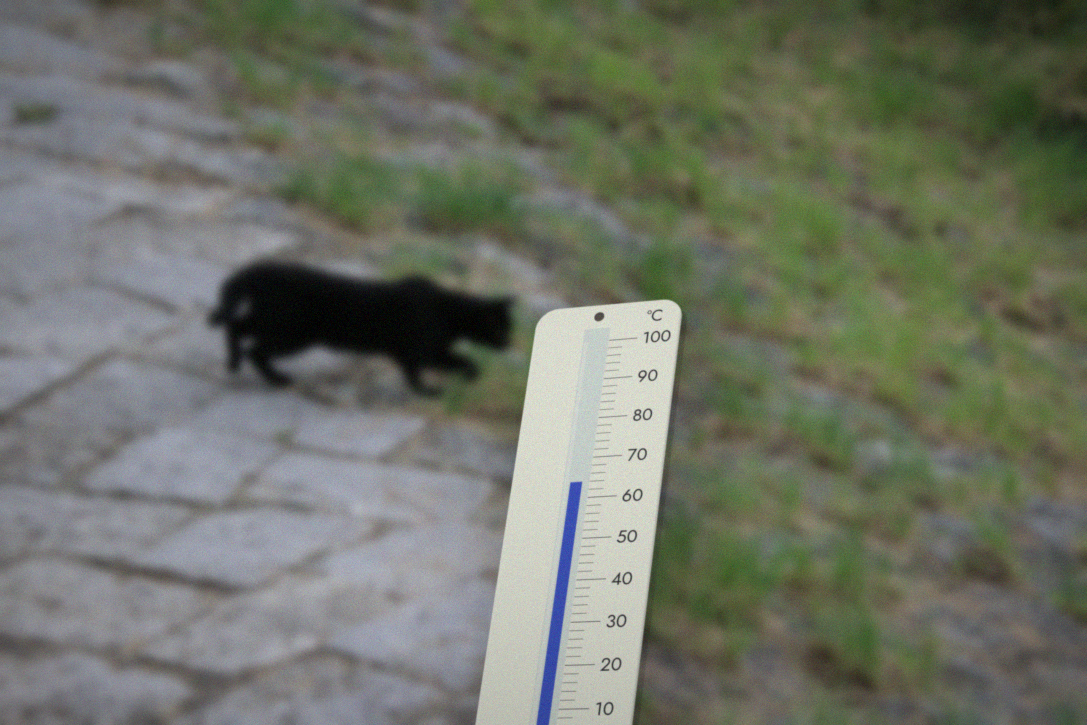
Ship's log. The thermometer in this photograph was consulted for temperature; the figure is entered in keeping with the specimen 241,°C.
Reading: 64,°C
